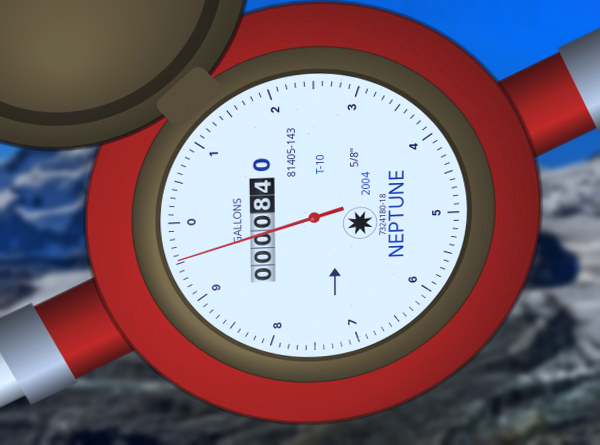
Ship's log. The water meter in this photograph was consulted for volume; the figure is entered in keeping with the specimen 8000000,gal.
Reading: 839.5,gal
